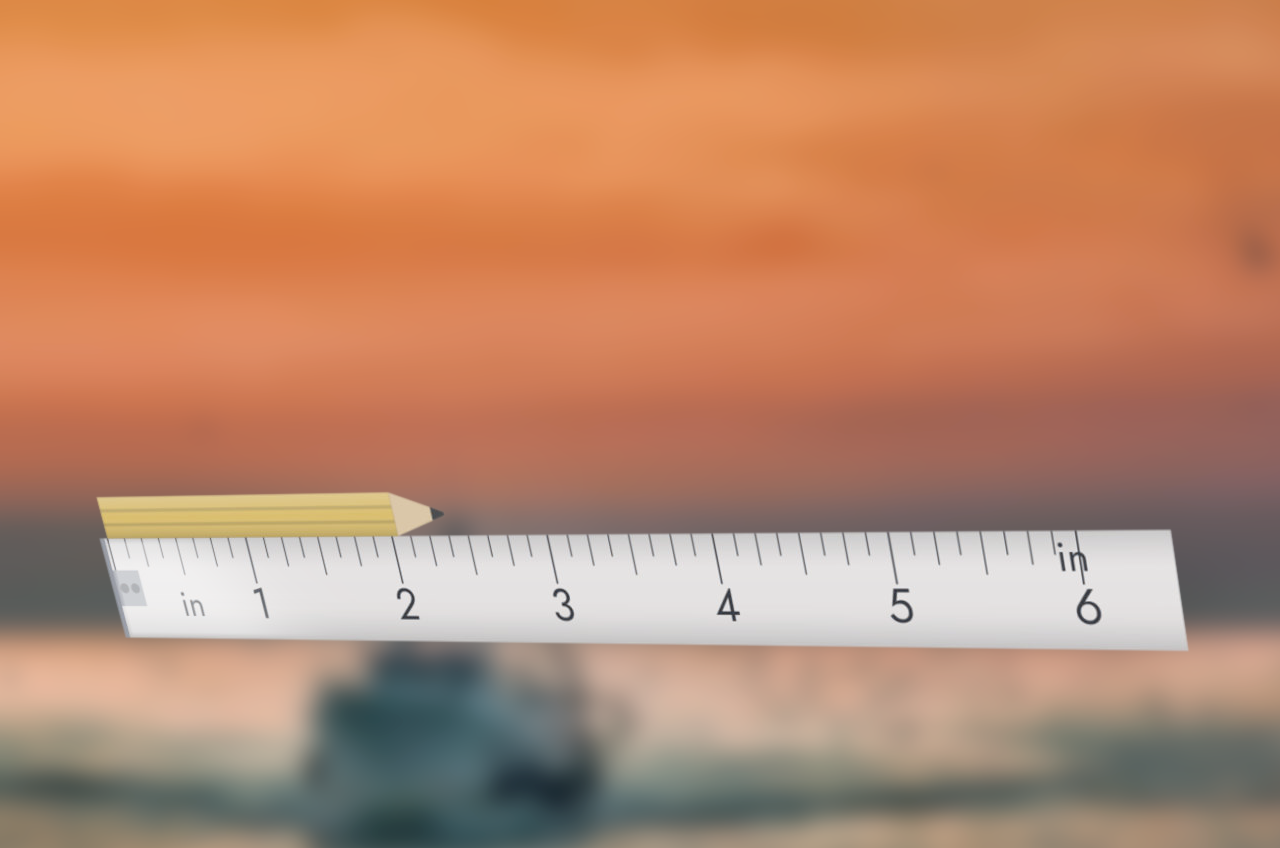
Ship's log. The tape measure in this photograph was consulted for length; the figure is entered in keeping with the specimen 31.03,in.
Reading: 2.375,in
